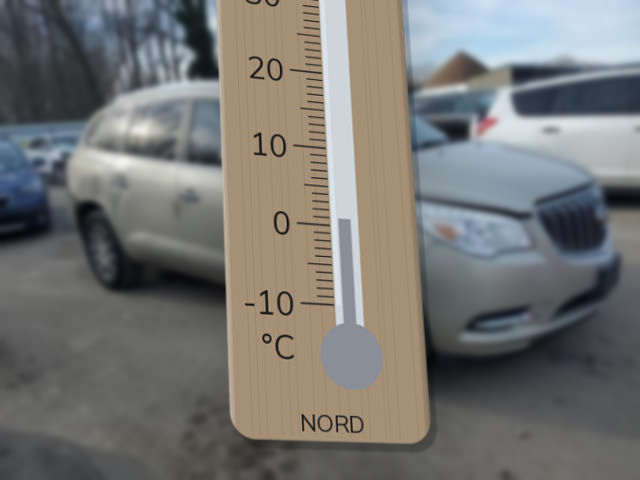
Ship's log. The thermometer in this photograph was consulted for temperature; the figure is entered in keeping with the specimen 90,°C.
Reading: 1,°C
